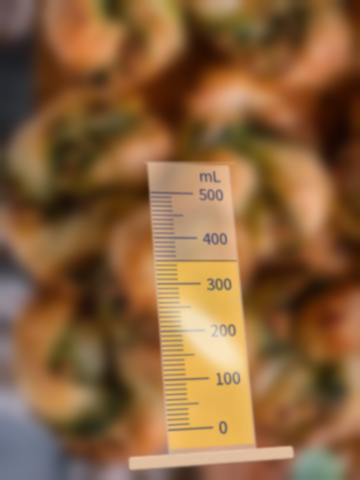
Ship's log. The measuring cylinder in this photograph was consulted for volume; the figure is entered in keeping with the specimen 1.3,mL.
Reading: 350,mL
